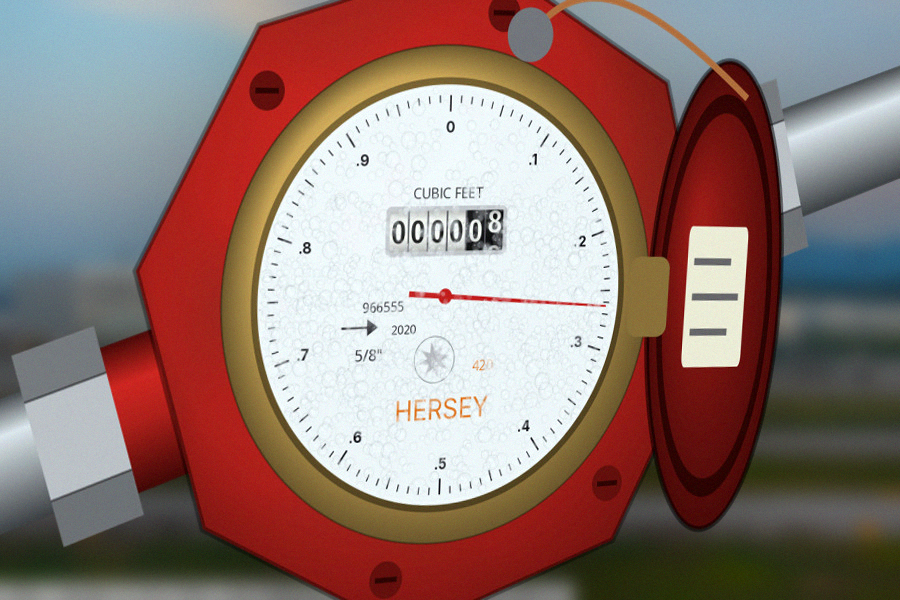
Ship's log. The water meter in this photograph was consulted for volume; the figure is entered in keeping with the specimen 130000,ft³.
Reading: 8.26,ft³
